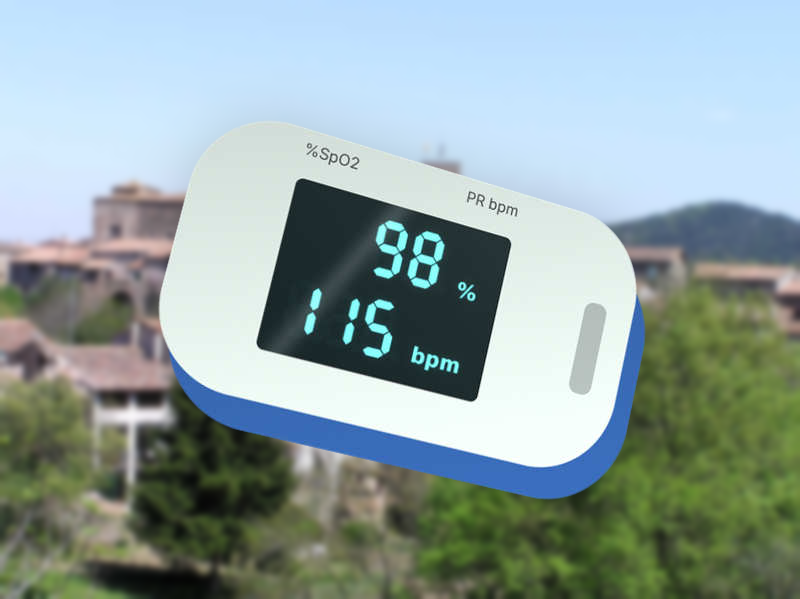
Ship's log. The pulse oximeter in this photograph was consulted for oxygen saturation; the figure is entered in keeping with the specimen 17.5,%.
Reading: 98,%
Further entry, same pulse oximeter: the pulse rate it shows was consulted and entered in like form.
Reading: 115,bpm
